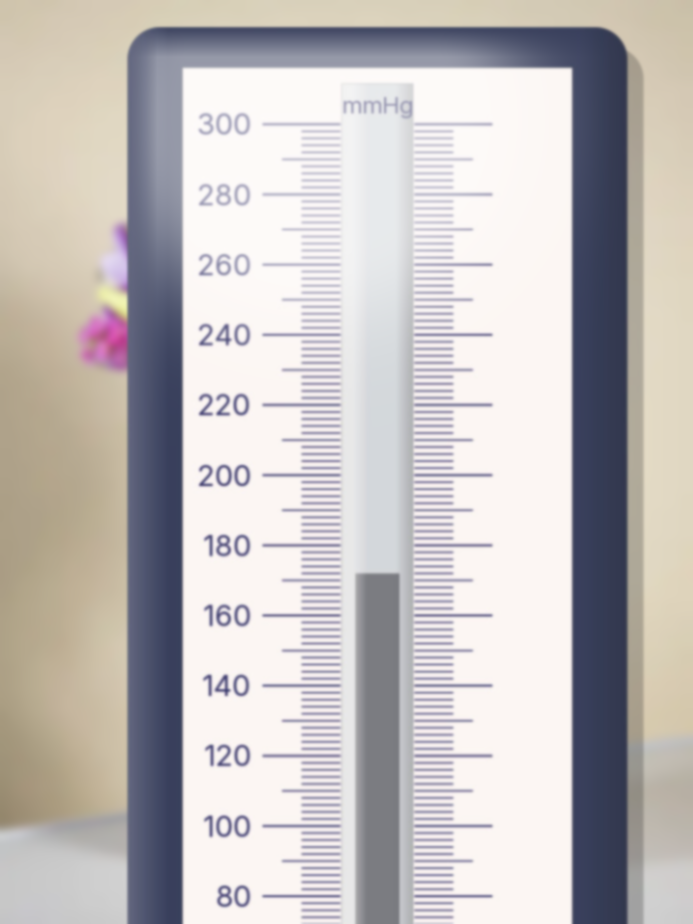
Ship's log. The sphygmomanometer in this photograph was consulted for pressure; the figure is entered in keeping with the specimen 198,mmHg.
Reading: 172,mmHg
